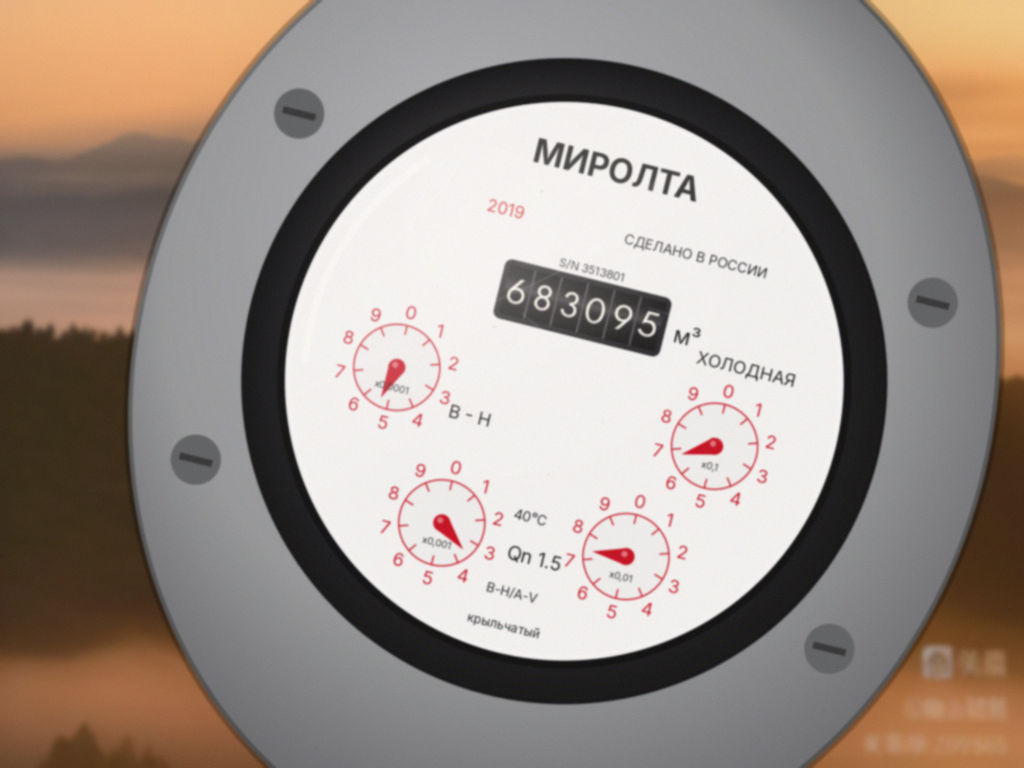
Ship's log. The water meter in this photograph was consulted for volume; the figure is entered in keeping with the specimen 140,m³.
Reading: 683095.6735,m³
